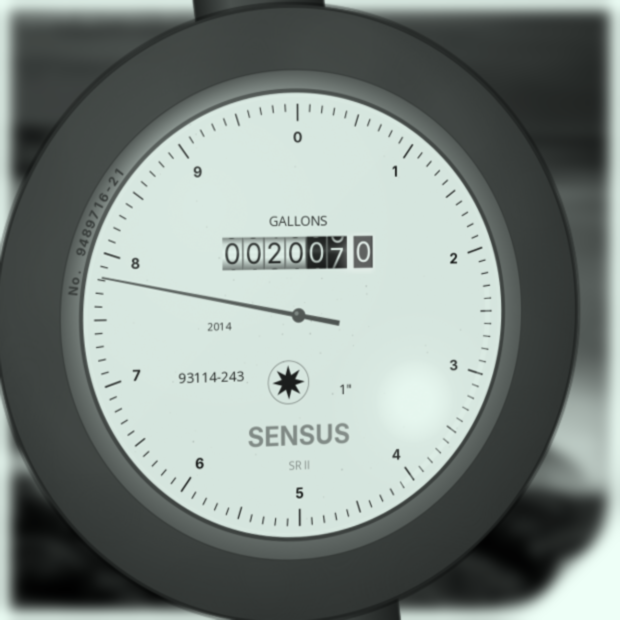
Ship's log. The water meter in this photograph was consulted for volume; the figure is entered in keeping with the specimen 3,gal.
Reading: 20067.8,gal
